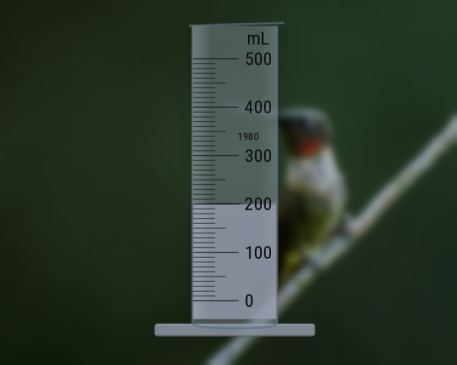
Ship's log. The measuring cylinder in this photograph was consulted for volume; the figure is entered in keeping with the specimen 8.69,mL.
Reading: 200,mL
